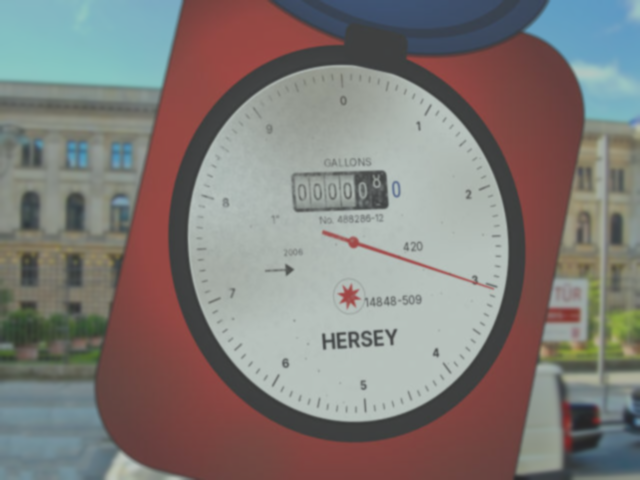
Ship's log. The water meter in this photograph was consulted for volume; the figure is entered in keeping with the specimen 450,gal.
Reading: 83.0,gal
